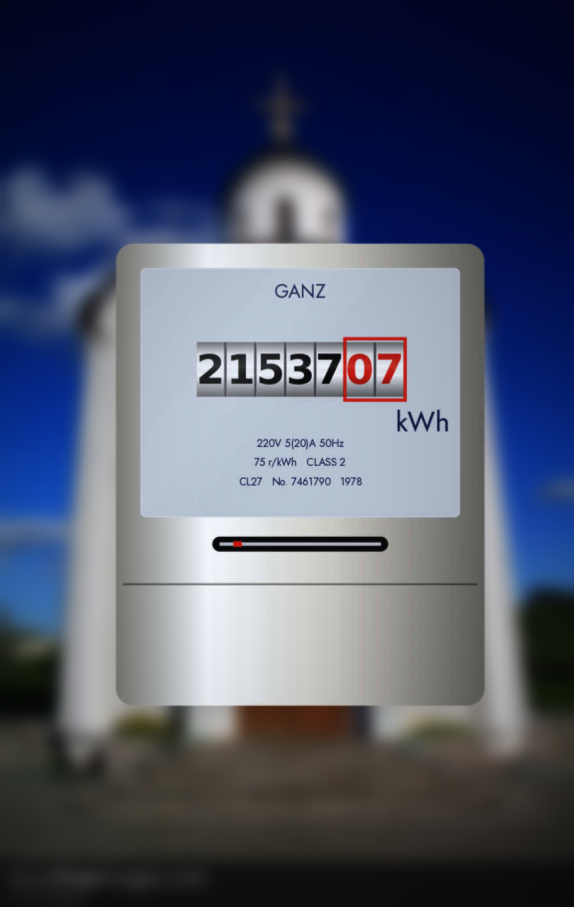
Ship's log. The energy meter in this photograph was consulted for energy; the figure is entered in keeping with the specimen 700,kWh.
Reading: 21537.07,kWh
